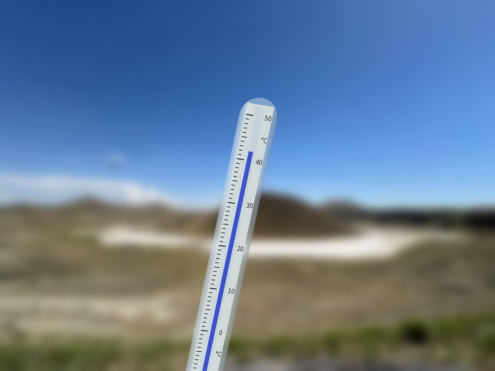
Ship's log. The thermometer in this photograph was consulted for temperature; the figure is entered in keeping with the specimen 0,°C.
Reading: 42,°C
